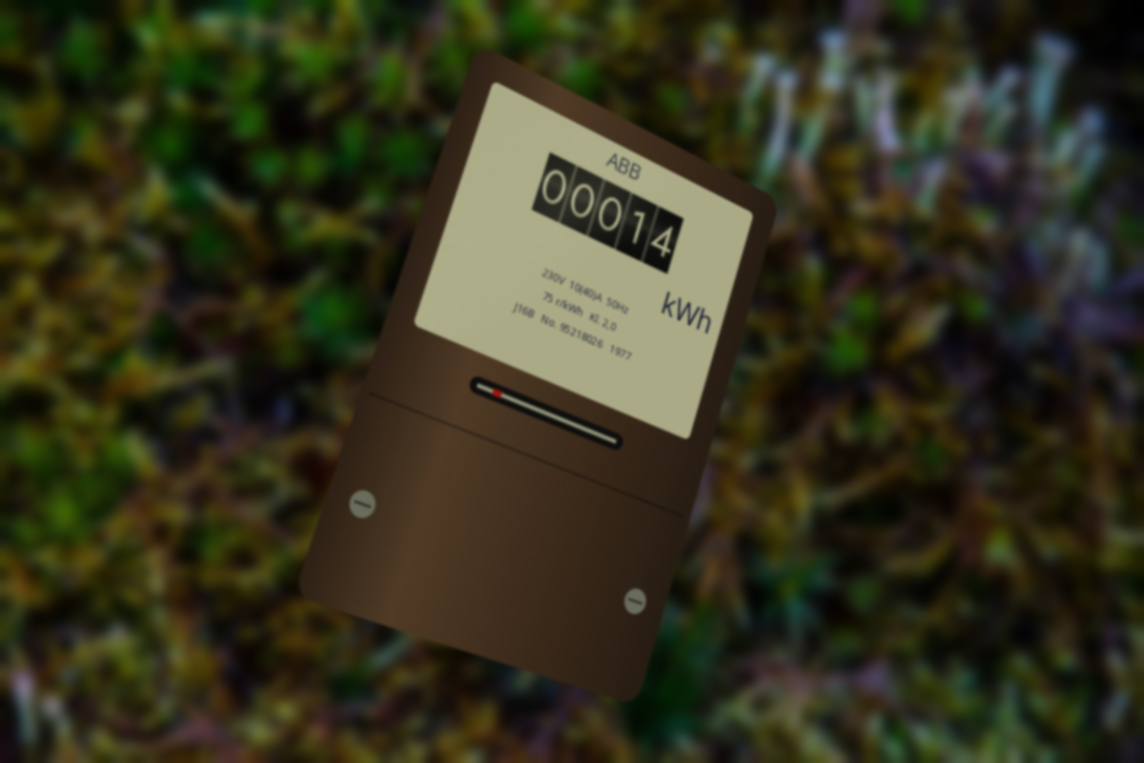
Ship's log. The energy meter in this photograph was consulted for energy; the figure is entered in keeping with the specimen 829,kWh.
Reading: 14,kWh
